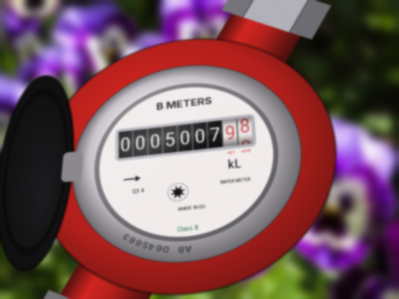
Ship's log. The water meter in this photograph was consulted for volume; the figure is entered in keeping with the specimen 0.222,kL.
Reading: 5007.98,kL
